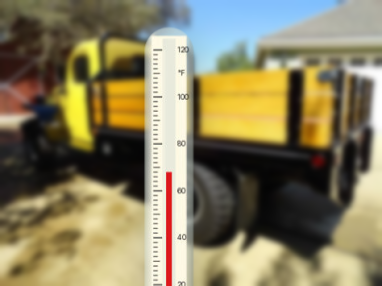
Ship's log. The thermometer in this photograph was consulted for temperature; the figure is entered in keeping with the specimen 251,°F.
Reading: 68,°F
